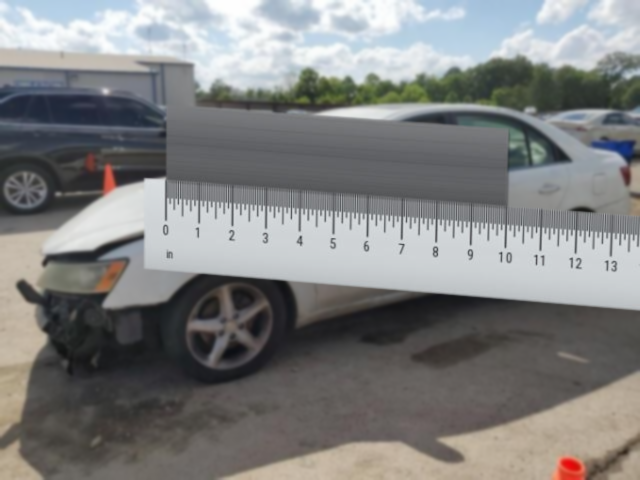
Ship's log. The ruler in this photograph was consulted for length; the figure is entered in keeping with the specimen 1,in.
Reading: 10,in
